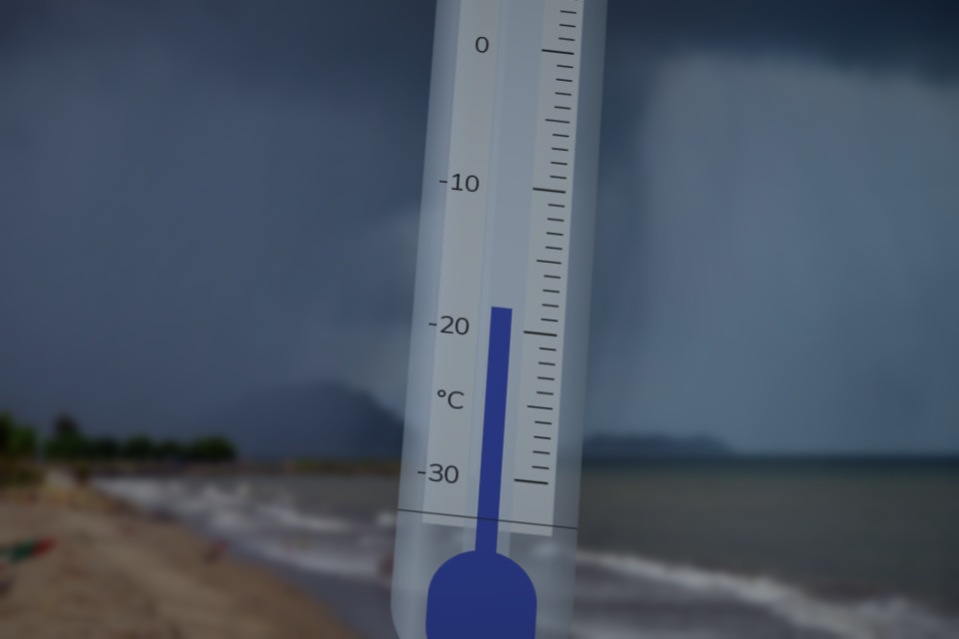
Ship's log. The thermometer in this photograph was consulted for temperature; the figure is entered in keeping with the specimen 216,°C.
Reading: -18.5,°C
